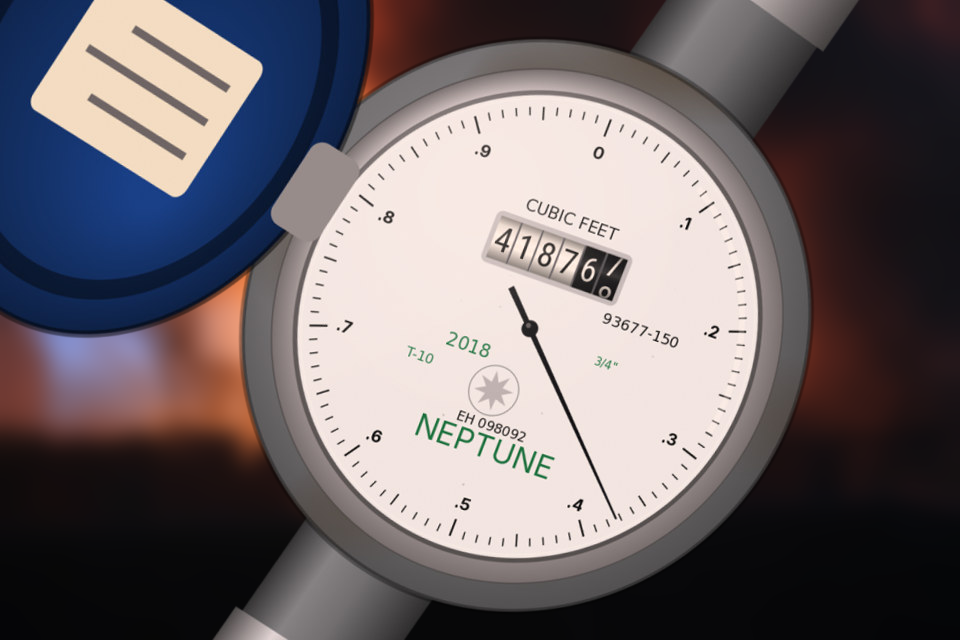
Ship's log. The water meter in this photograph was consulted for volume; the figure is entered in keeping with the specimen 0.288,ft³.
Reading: 418767.37,ft³
